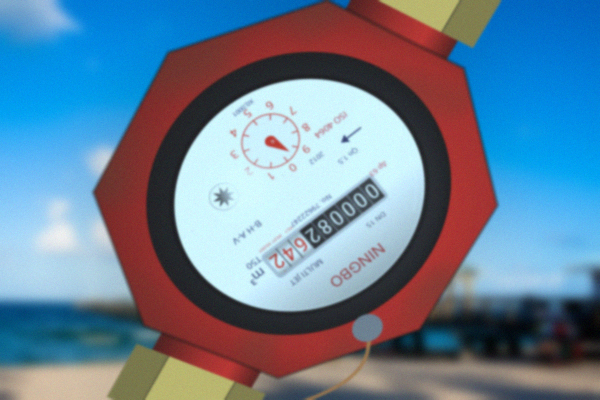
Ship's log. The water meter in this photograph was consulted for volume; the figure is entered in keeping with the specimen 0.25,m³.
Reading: 82.6419,m³
